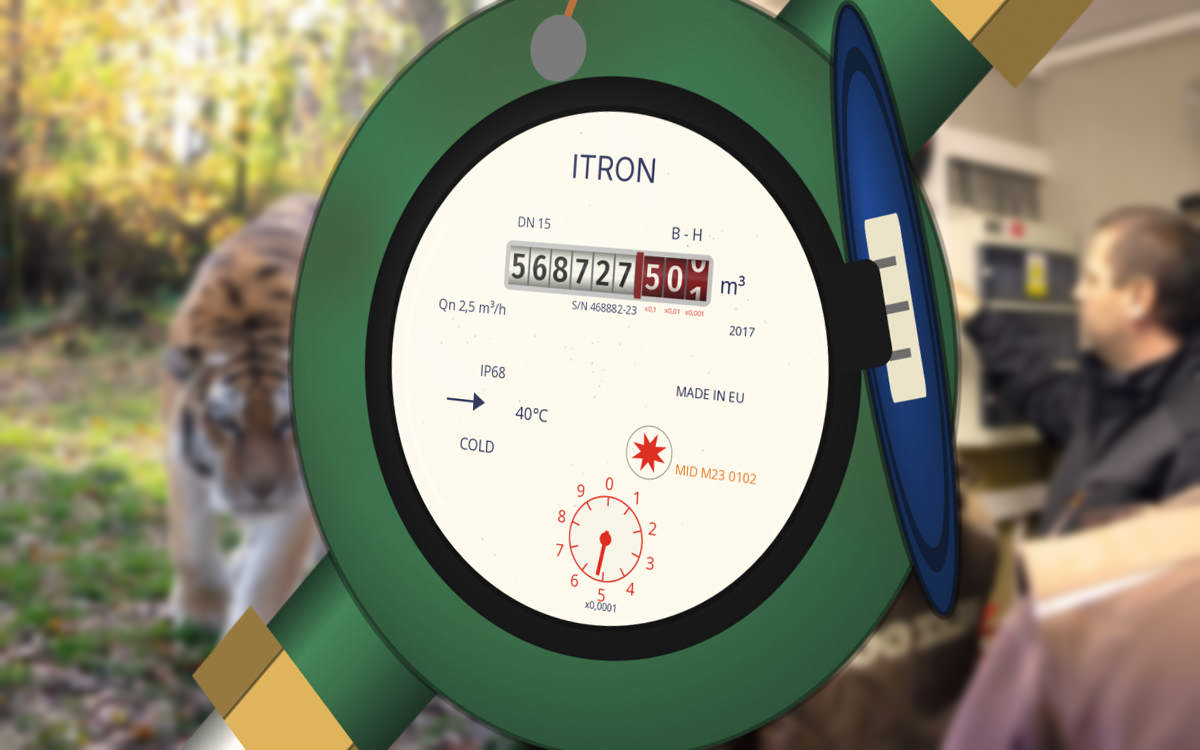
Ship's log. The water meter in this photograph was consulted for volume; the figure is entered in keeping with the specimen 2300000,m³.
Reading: 568727.5005,m³
